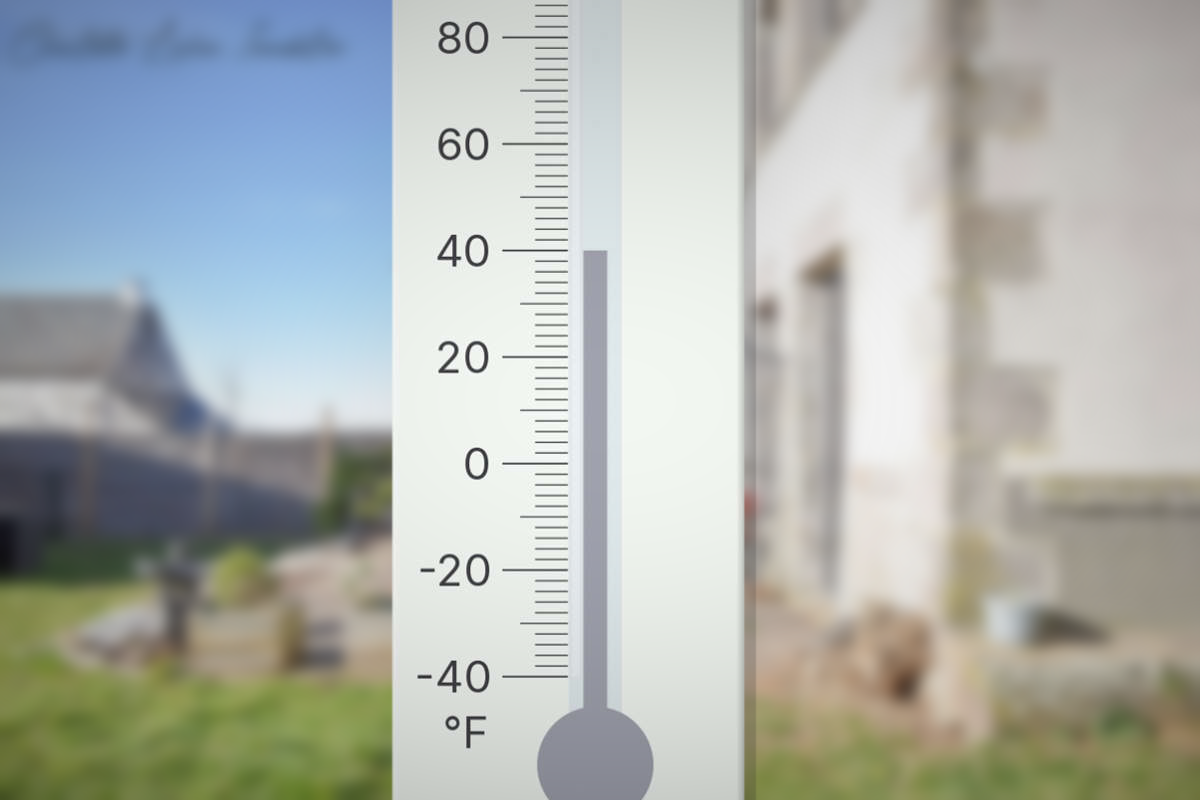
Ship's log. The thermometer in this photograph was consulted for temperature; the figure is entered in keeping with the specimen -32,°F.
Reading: 40,°F
